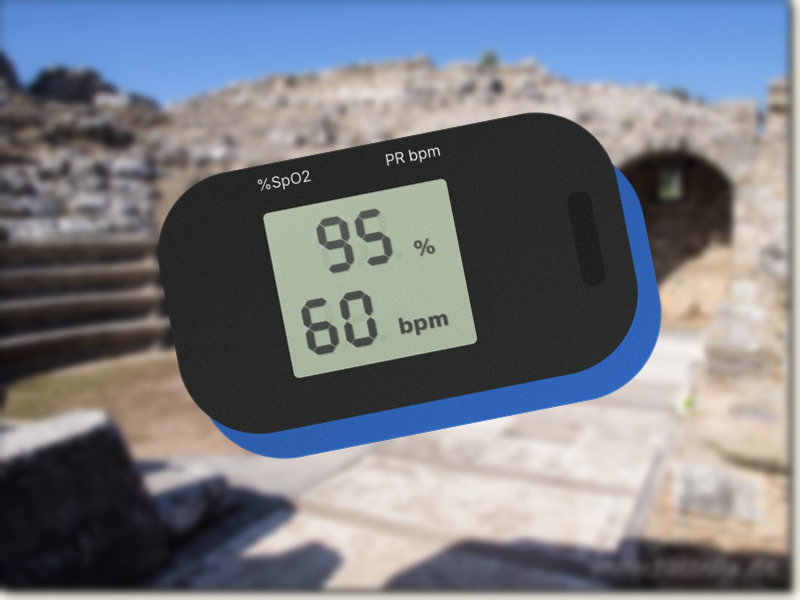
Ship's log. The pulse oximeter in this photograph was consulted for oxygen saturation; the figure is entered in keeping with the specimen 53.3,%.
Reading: 95,%
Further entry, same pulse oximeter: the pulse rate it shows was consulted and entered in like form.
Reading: 60,bpm
